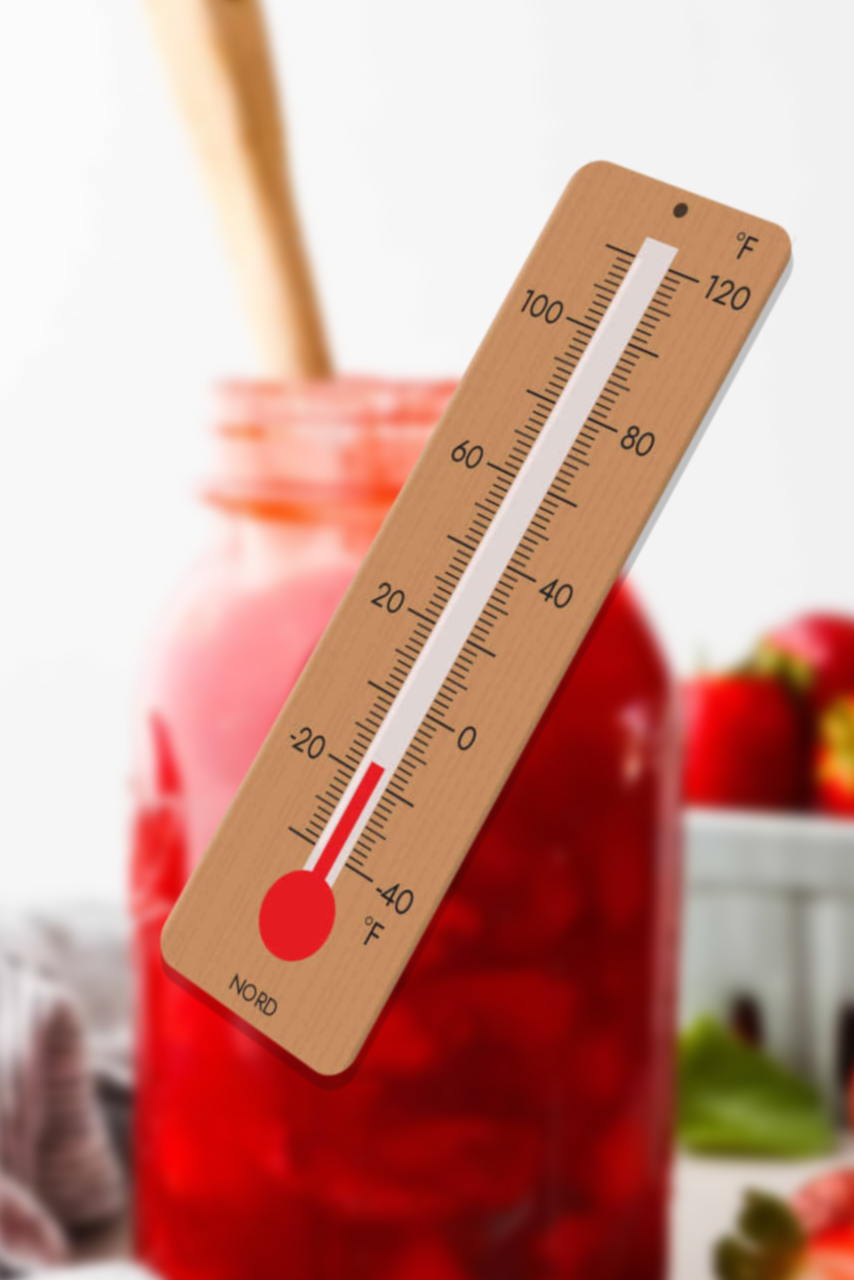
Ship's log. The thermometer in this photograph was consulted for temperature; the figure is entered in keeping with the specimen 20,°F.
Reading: -16,°F
